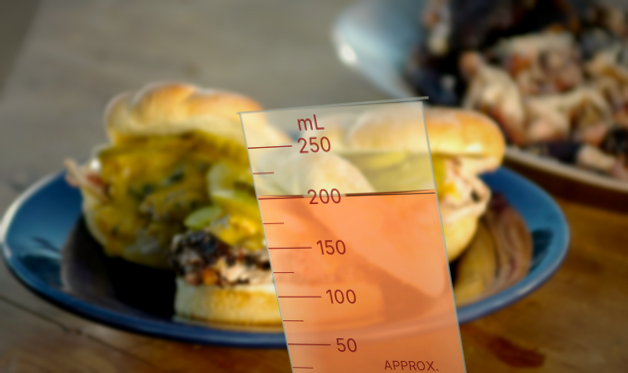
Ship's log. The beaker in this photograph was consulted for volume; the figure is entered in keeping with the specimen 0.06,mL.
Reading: 200,mL
